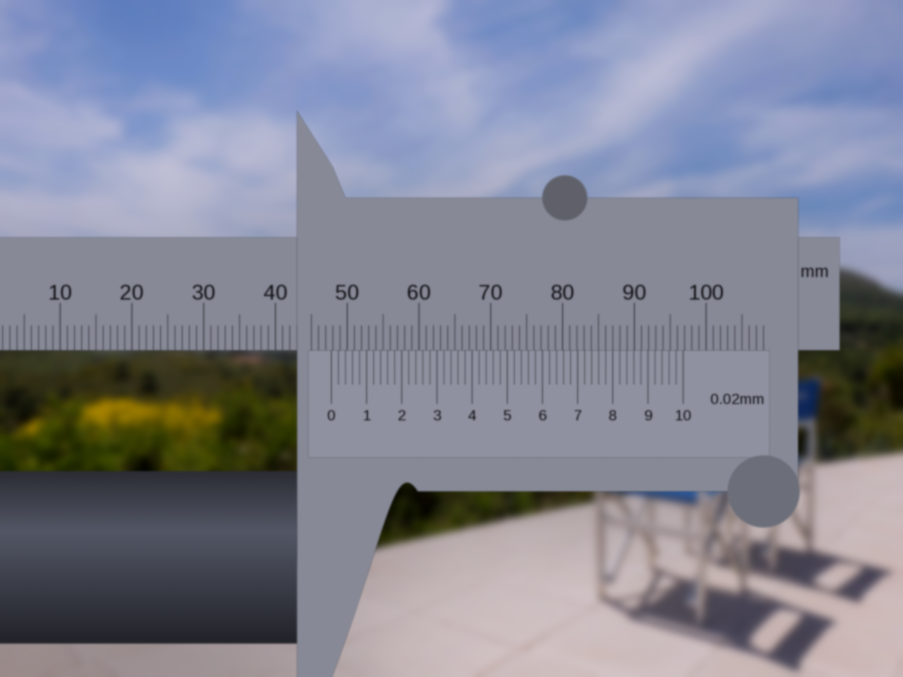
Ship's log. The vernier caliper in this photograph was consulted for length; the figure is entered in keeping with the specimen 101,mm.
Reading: 47.8,mm
